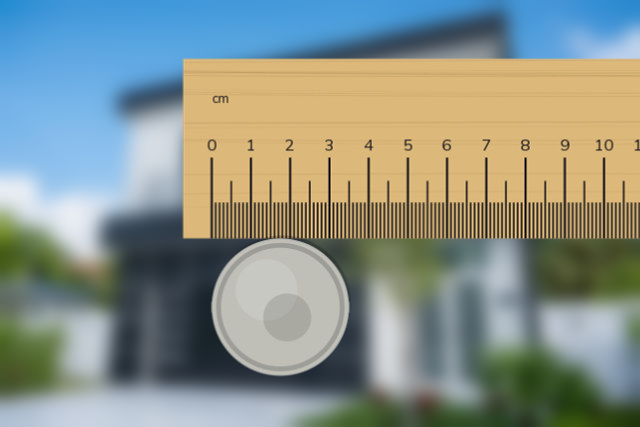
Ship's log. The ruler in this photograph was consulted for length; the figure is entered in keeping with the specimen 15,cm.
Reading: 3.5,cm
